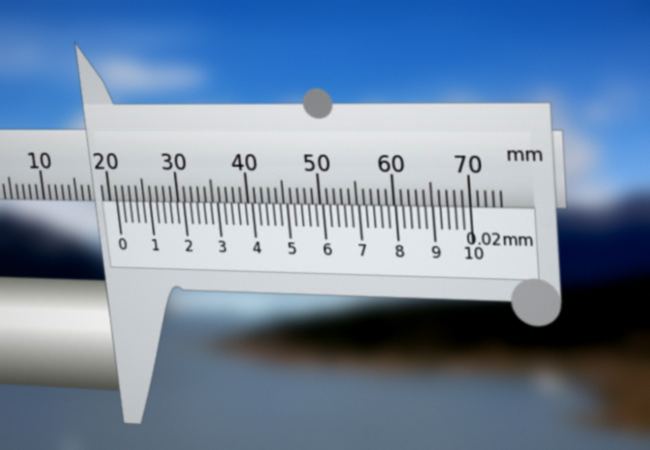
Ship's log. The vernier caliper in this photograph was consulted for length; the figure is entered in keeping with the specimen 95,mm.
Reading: 21.0,mm
